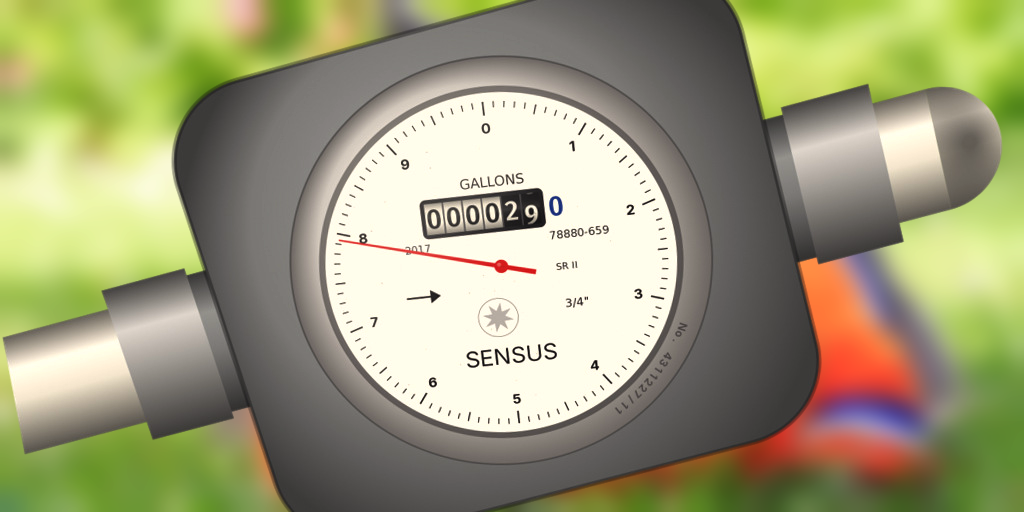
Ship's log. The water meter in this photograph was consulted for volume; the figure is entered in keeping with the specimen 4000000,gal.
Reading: 287.9,gal
